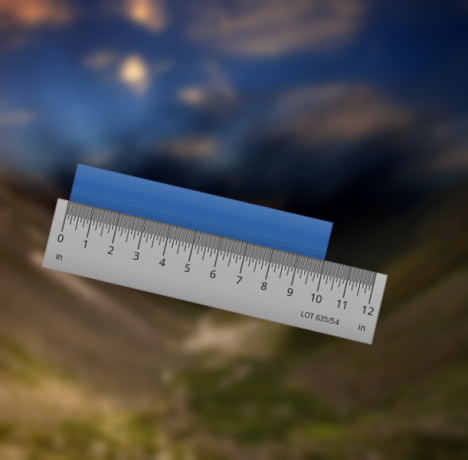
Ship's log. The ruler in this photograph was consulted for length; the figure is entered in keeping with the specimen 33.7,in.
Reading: 10,in
